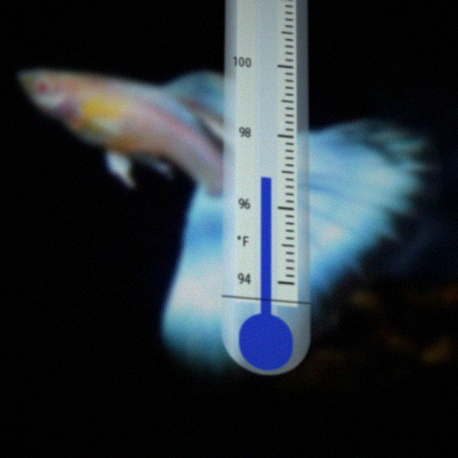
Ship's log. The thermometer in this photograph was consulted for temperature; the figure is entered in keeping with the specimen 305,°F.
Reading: 96.8,°F
